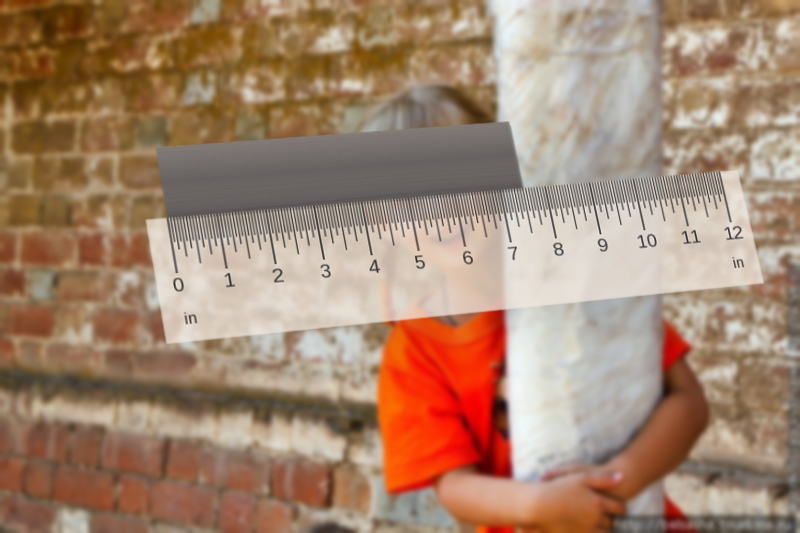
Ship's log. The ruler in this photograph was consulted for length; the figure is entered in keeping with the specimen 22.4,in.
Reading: 7.5,in
